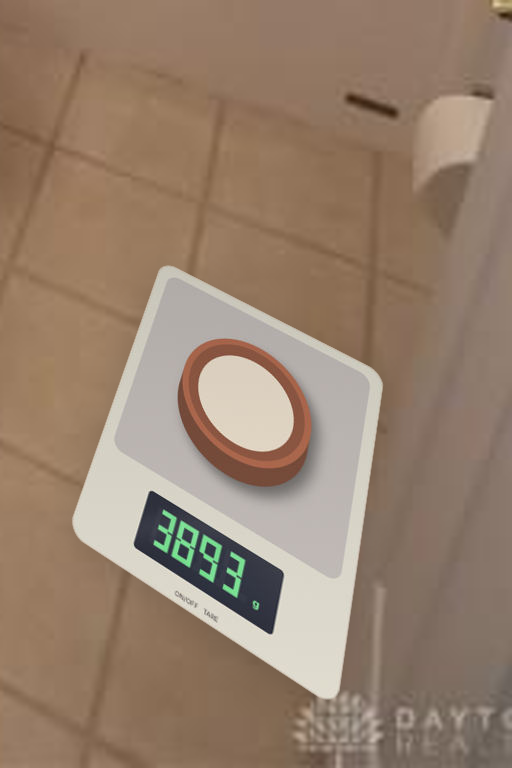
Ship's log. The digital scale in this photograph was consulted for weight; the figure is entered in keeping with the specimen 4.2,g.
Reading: 3893,g
